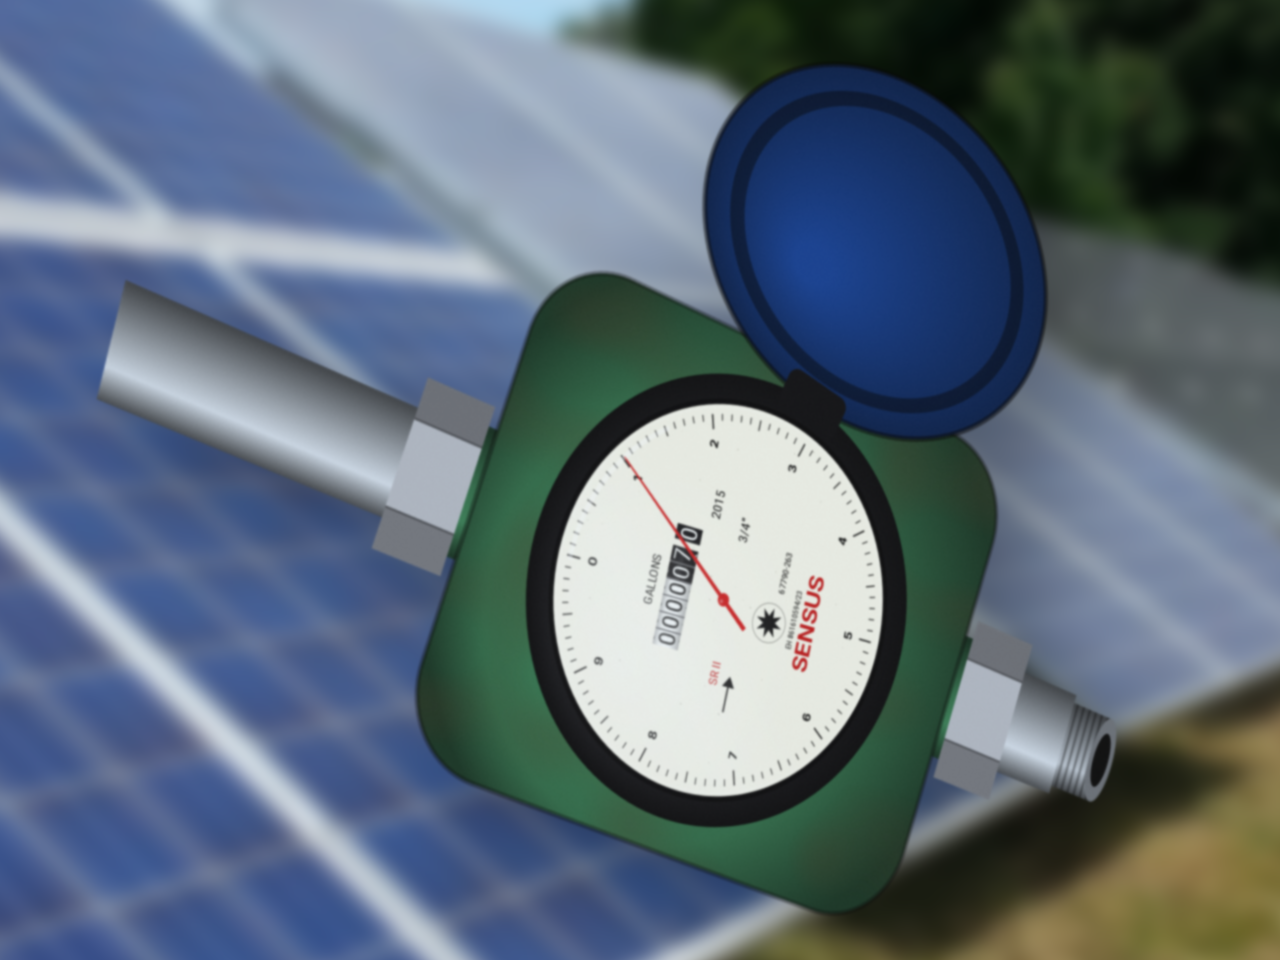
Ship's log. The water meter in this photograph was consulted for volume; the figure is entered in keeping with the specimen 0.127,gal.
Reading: 71.0,gal
